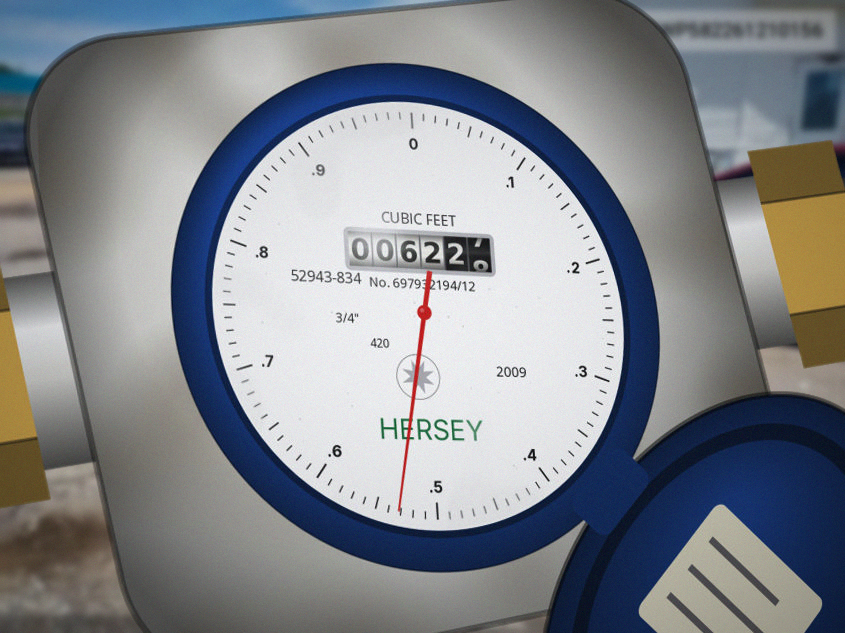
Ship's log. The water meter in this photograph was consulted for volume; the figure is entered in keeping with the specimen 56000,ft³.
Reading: 6227.53,ft³
